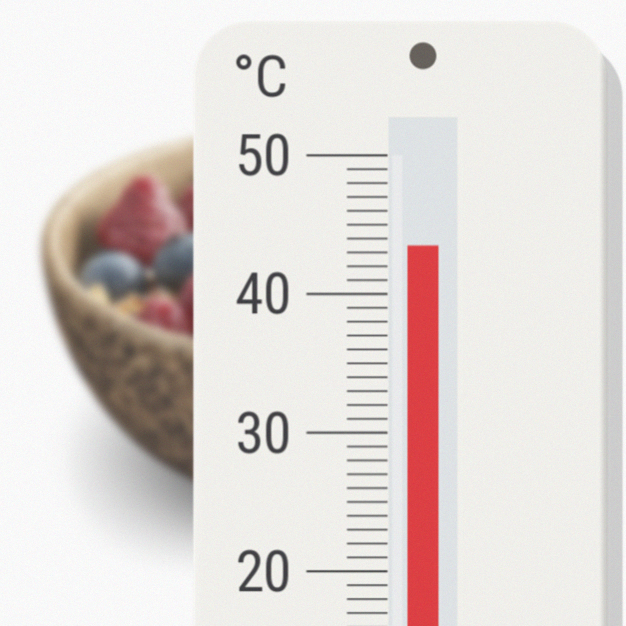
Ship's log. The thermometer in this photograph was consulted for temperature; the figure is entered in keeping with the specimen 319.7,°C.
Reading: 43.5,°C
